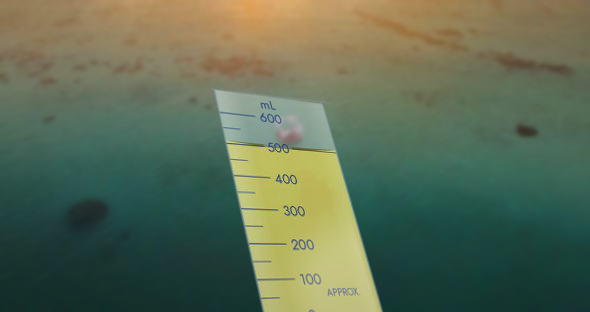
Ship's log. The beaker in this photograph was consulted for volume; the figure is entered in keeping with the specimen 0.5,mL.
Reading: 500,mL
